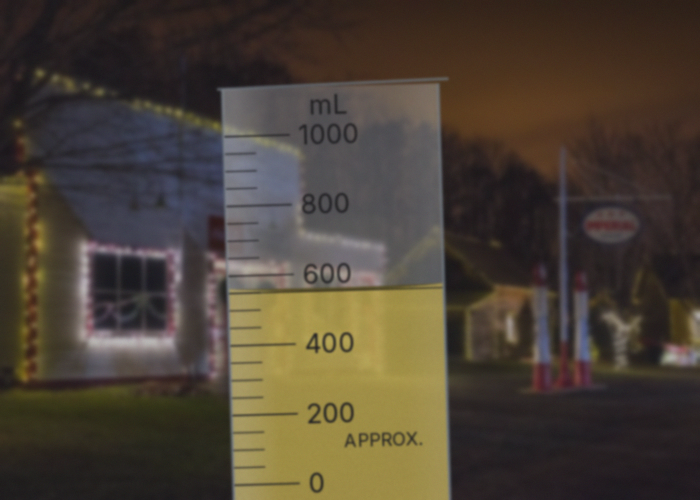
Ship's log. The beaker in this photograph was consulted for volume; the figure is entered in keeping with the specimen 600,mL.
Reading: 550,mL
